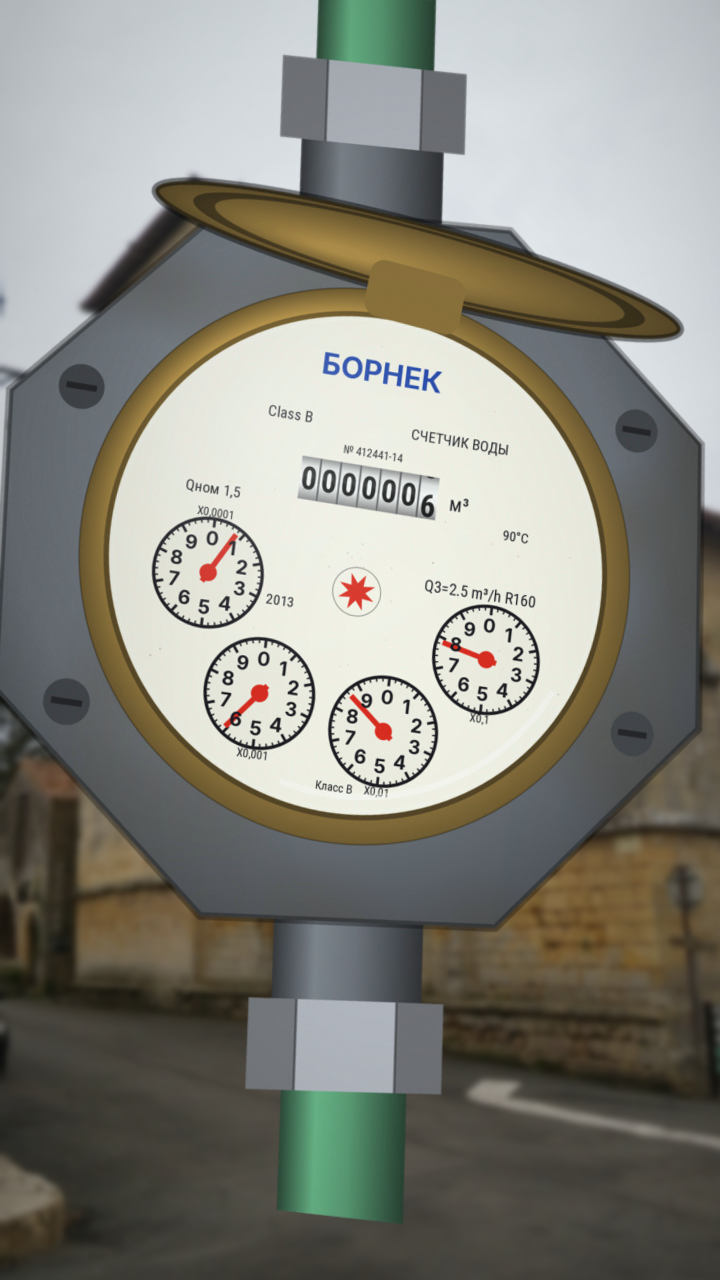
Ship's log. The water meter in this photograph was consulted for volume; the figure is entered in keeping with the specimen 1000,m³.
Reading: 5.7860,m³
